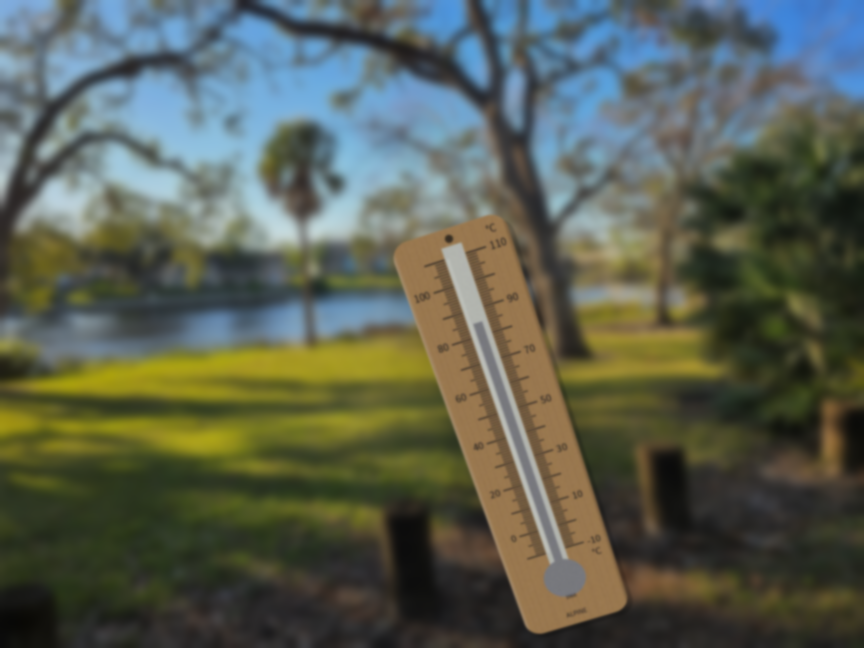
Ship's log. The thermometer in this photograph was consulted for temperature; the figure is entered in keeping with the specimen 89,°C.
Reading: 85,°C
